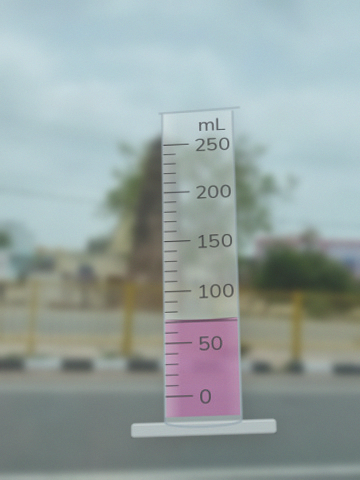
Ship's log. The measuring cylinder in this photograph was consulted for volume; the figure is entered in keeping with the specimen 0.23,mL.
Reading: 70,mL
